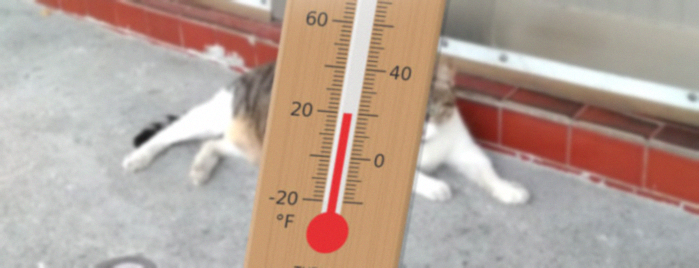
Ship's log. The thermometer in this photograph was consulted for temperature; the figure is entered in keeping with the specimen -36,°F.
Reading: 20,°F
